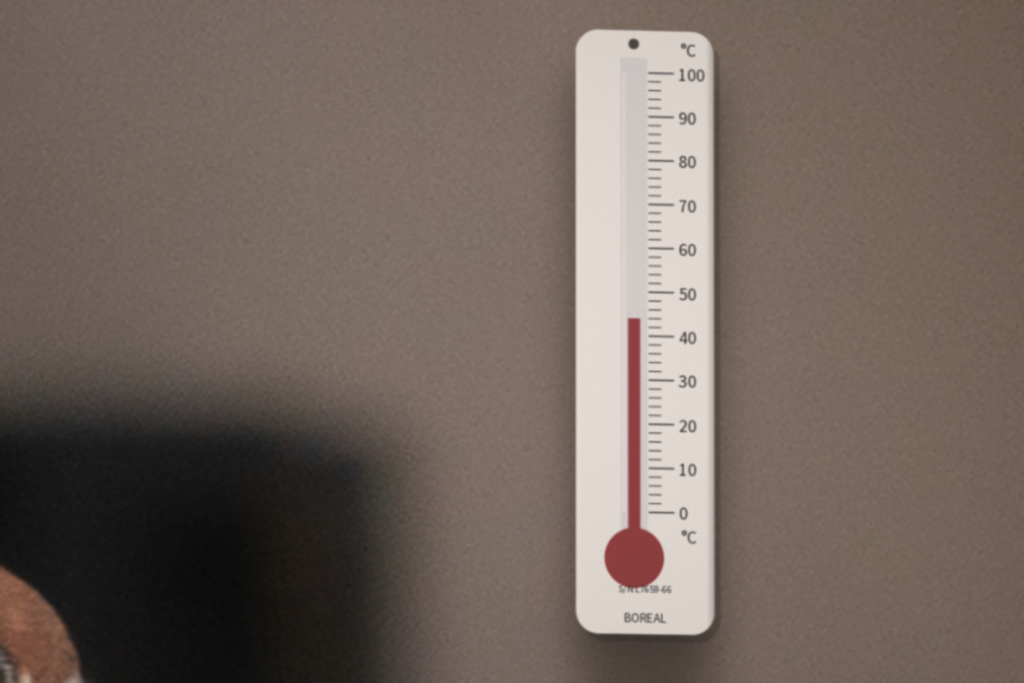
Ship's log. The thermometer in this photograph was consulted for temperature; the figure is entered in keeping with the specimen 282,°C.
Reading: 44,°C
